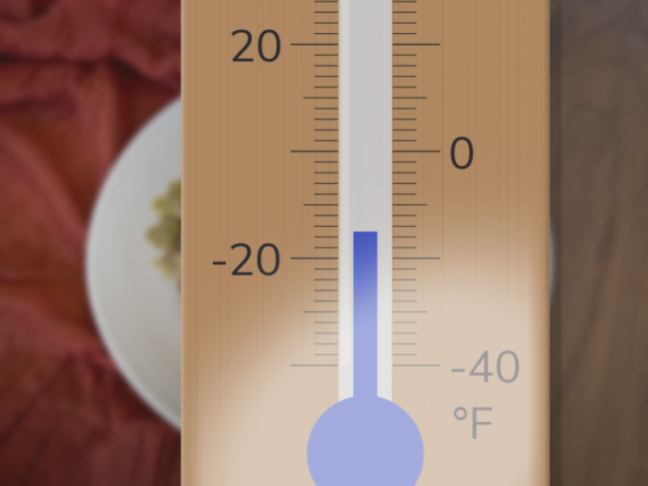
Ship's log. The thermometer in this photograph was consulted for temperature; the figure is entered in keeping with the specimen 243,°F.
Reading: -15,°F
